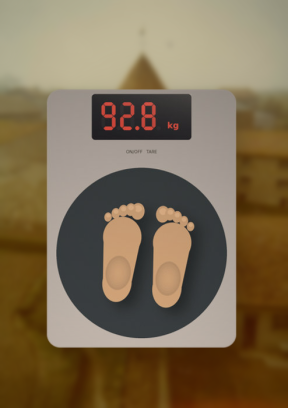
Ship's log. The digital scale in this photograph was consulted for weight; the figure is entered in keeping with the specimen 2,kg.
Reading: 92.8,kg
